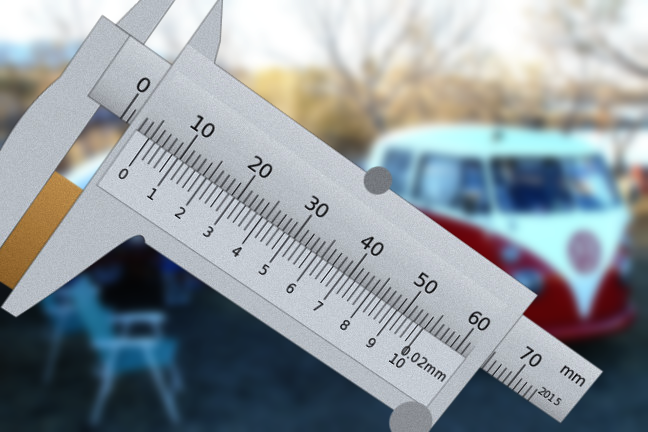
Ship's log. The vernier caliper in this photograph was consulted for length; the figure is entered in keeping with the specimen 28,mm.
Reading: 4.8,mm
